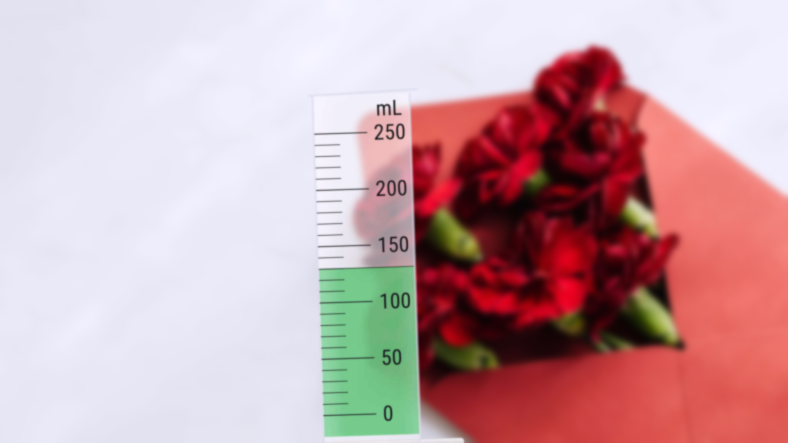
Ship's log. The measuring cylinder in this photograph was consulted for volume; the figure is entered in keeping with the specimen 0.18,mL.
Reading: 130,mL
